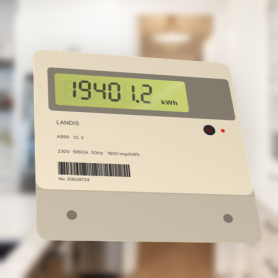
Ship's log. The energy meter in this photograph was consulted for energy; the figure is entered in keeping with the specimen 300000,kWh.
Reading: 19401.2,kWh
